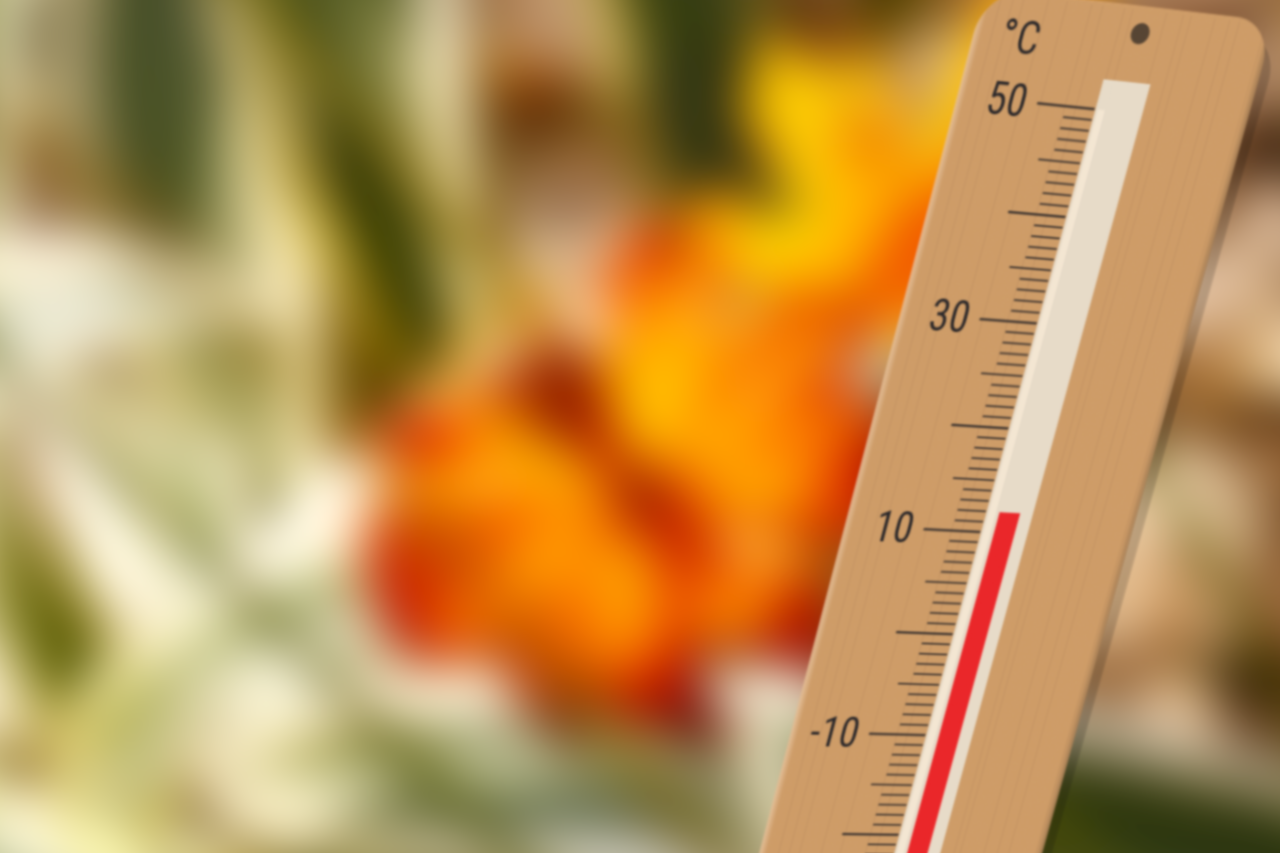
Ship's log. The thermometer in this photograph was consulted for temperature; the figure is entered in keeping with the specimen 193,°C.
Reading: 12,°C
